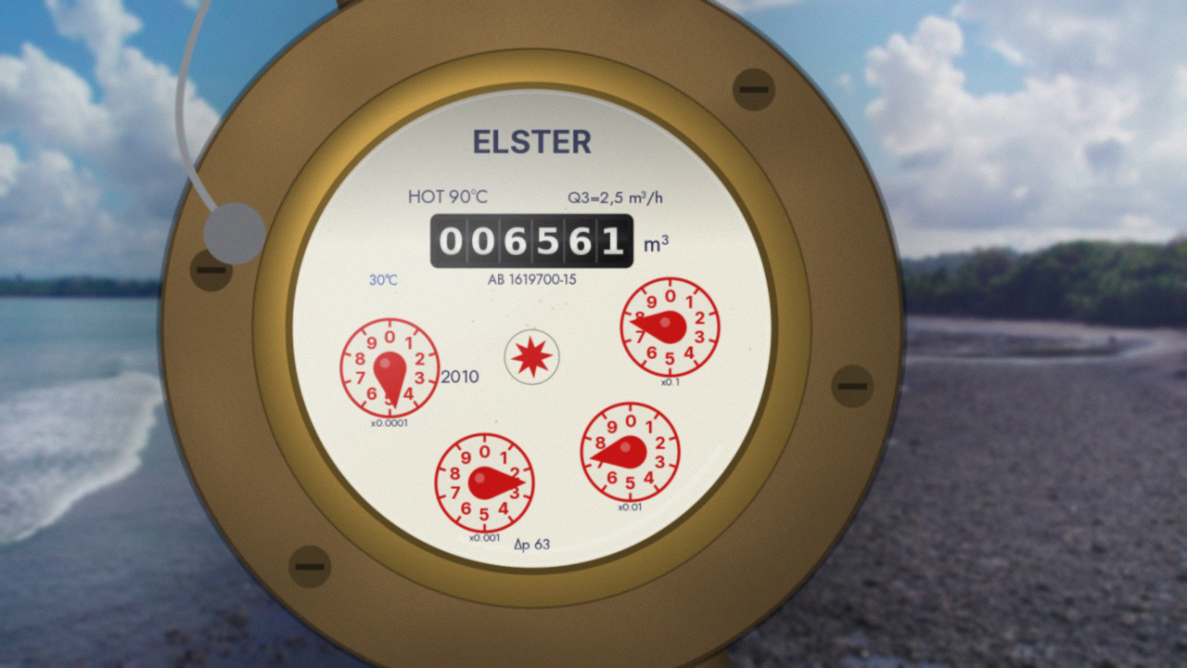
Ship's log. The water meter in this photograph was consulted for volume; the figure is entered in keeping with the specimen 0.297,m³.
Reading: 6561.7724,m³
